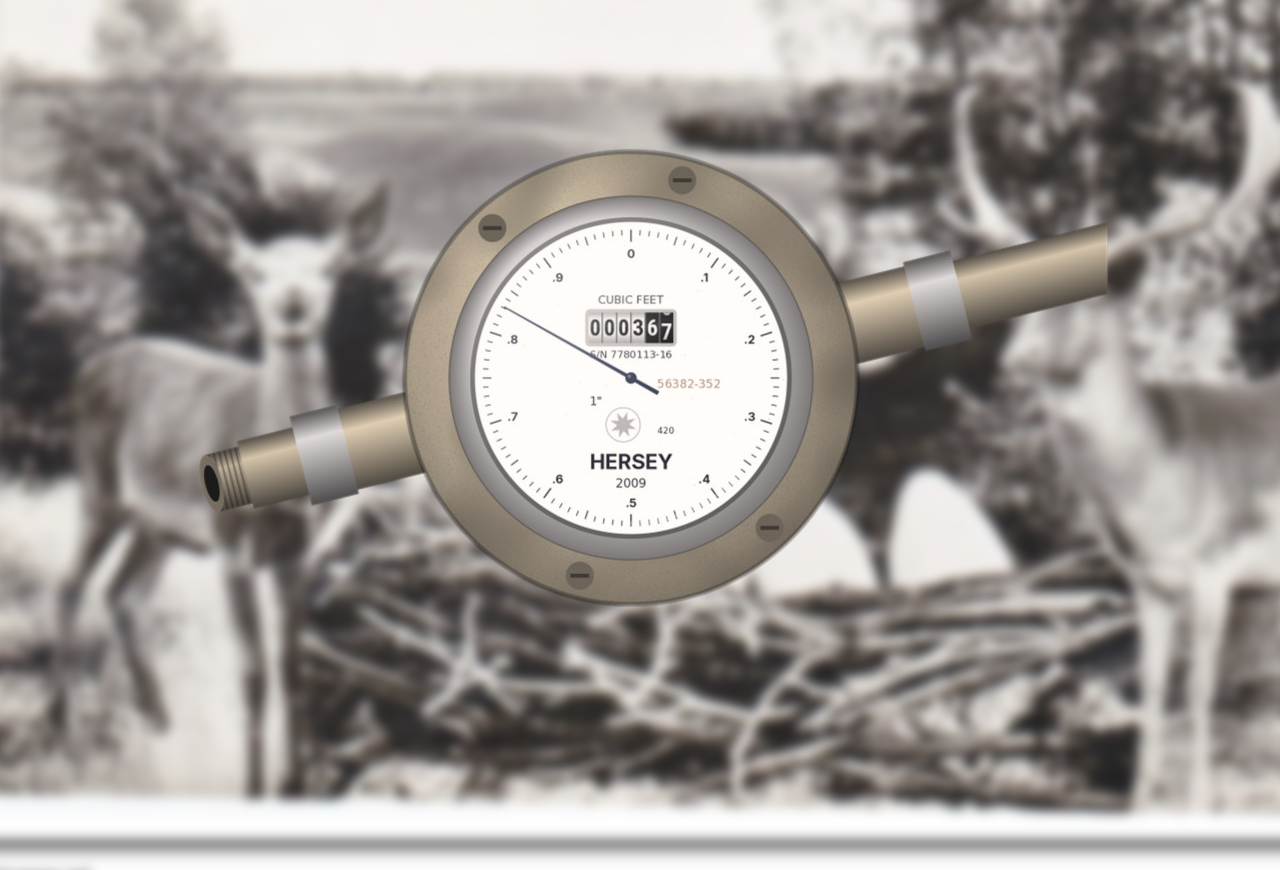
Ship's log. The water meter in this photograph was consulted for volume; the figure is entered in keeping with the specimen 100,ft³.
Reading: 366.83,ft³
